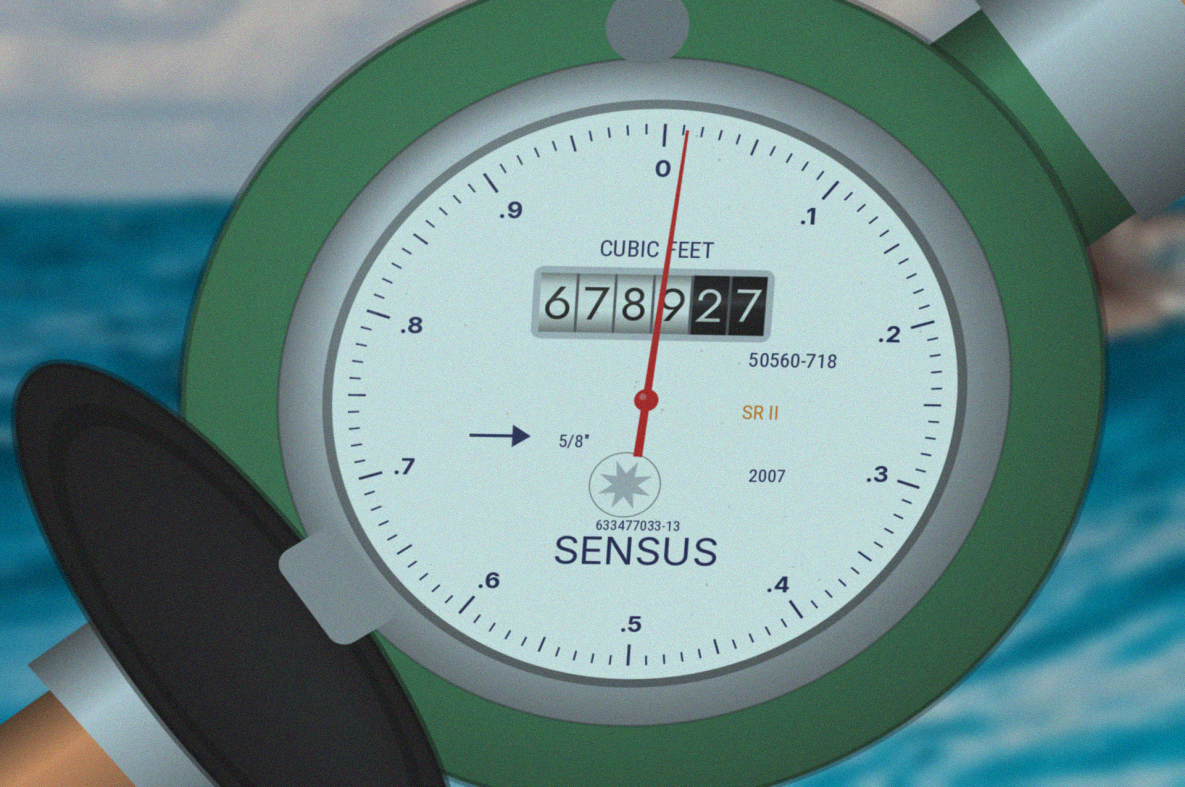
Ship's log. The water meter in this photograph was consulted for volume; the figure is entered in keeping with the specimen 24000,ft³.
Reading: 678927.01,ft³
